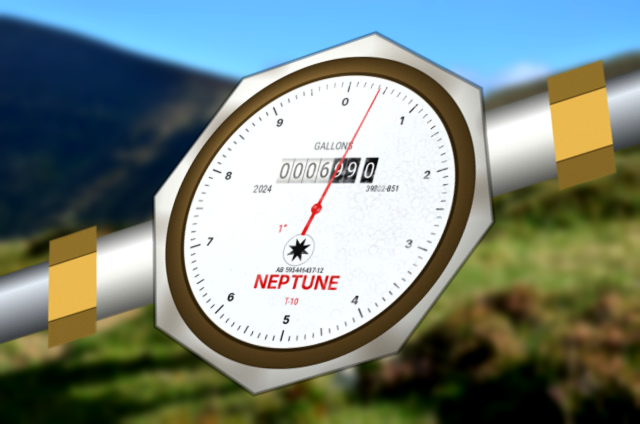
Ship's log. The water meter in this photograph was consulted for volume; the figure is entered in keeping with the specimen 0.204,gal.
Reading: 6990.4,gal
